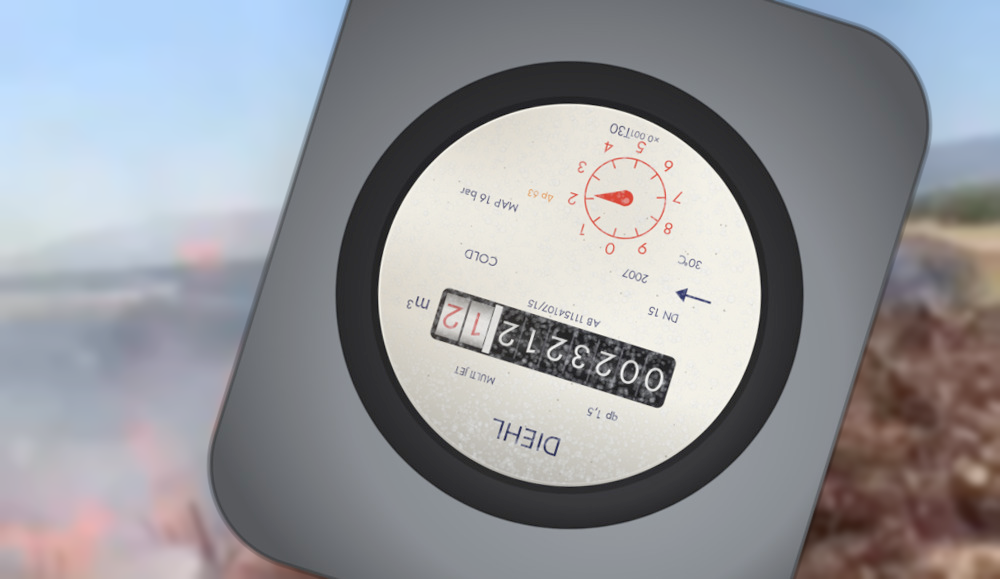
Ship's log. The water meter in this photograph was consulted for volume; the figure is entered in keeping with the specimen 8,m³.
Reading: 23212.122,m³
